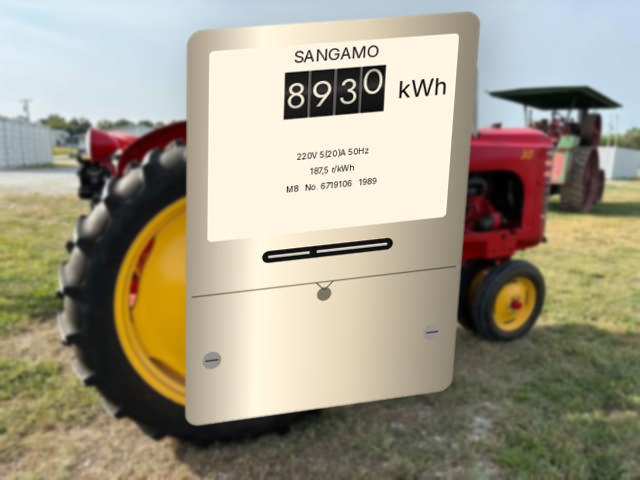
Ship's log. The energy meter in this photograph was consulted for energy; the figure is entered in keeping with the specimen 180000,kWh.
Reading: 8930,kWh
